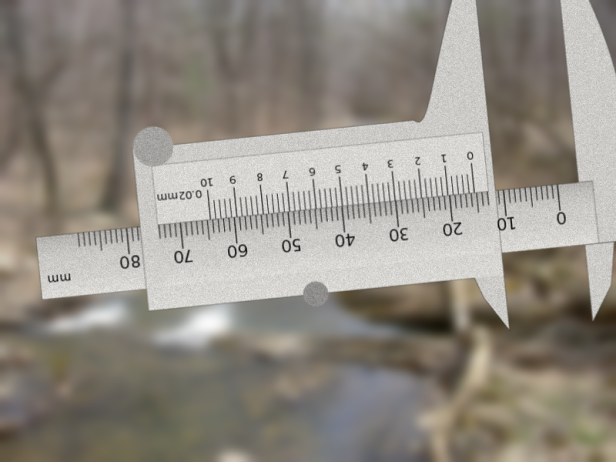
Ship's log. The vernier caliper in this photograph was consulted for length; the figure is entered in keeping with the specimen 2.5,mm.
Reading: 15.4,mm
